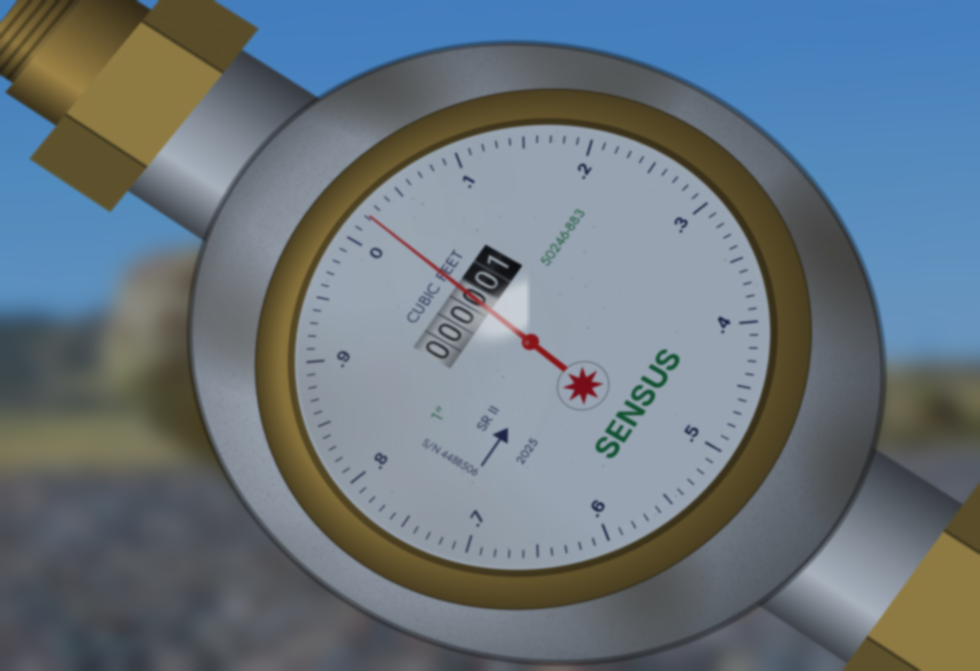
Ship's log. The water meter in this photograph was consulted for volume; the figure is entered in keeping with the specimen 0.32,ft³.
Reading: 1.02,ft³
